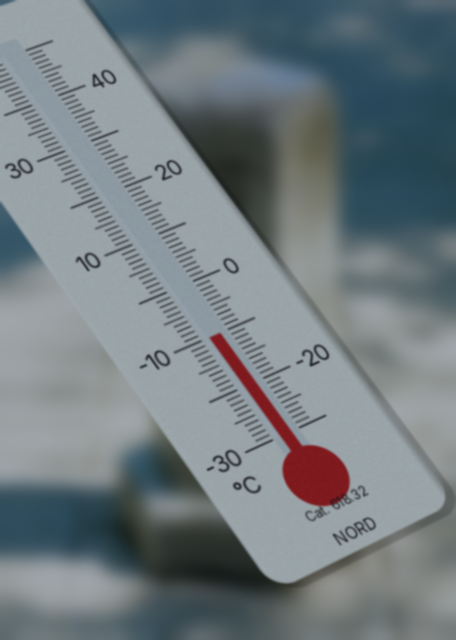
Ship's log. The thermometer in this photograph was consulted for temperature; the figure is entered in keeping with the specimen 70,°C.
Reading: -10,°C
